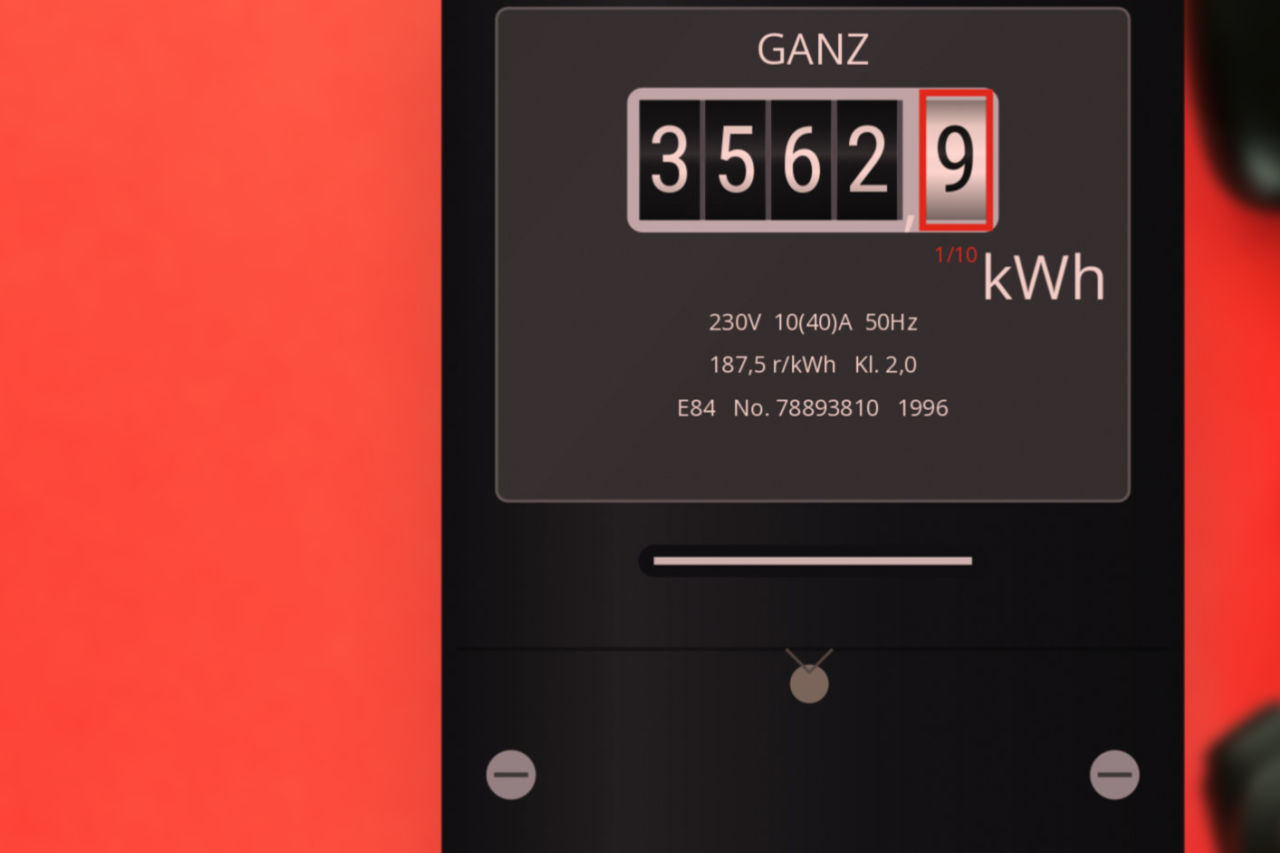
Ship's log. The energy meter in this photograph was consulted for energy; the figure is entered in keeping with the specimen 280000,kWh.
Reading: 3562.9,kWh
